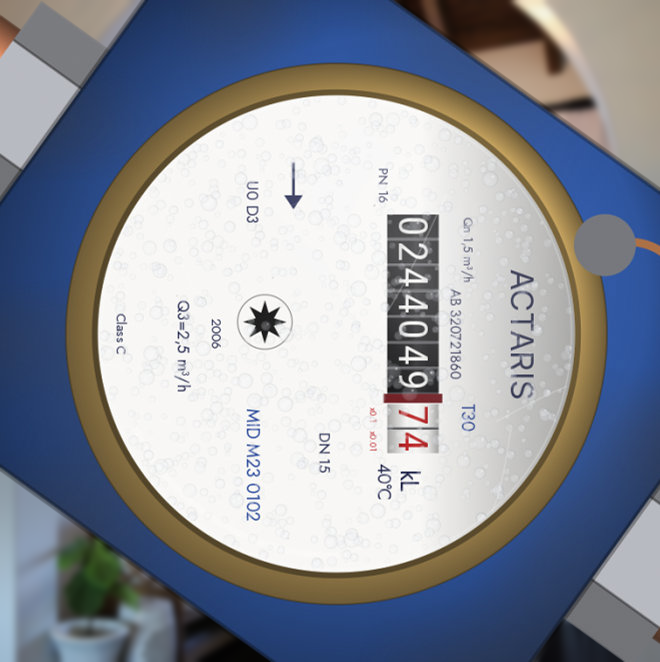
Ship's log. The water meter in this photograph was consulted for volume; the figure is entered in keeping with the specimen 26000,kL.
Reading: 244049.74,kL
